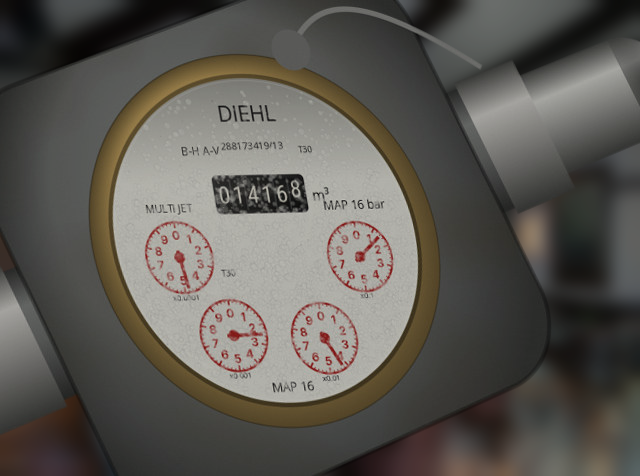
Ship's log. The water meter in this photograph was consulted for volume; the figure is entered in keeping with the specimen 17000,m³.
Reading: 14168.1424,m³
